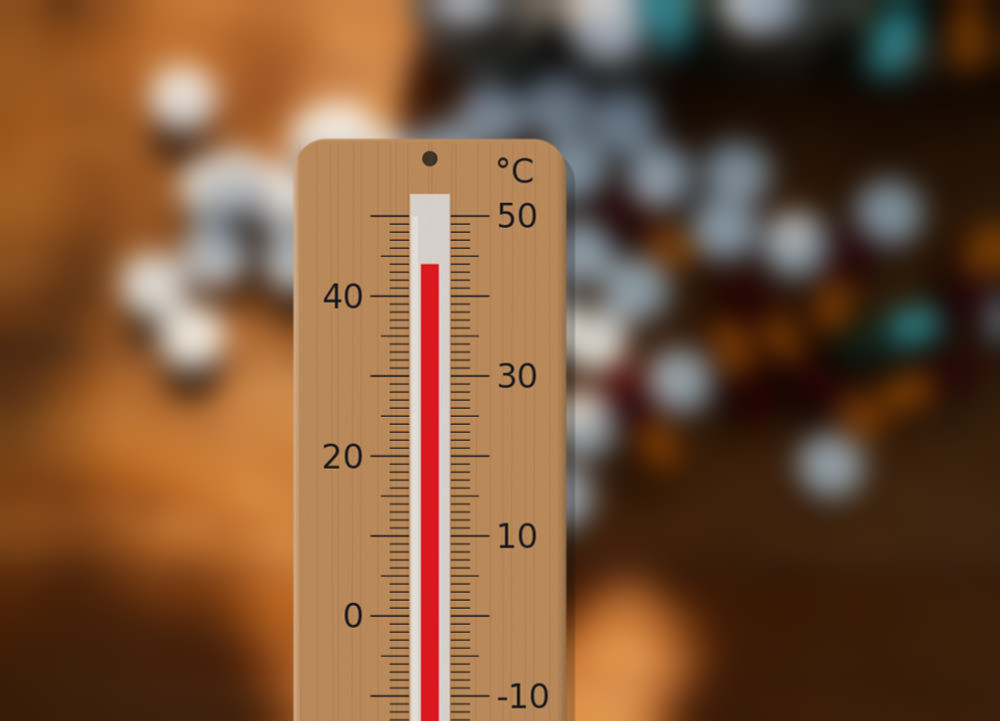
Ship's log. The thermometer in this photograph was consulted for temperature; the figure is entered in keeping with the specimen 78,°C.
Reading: 44,°C
